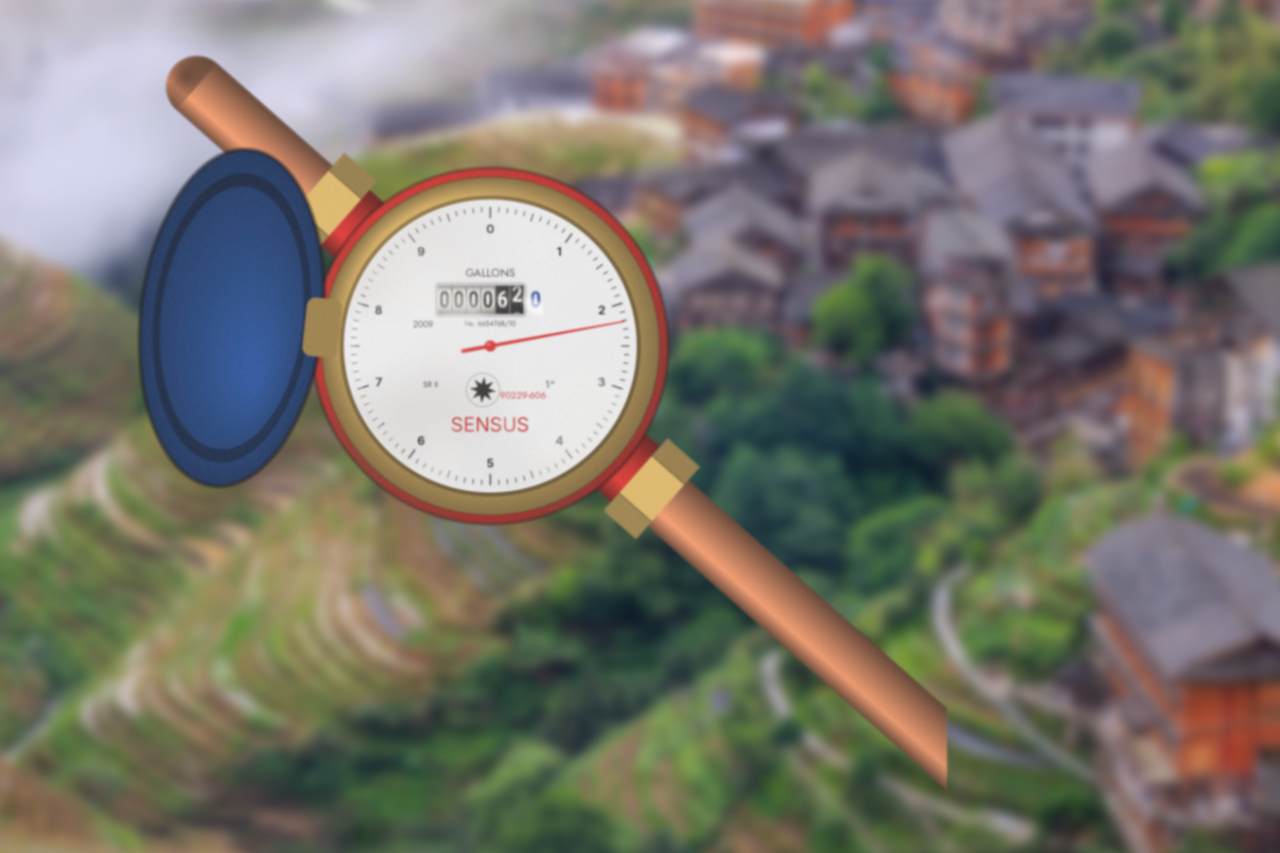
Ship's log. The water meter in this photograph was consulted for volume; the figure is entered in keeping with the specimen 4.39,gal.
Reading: 622.2,gal
